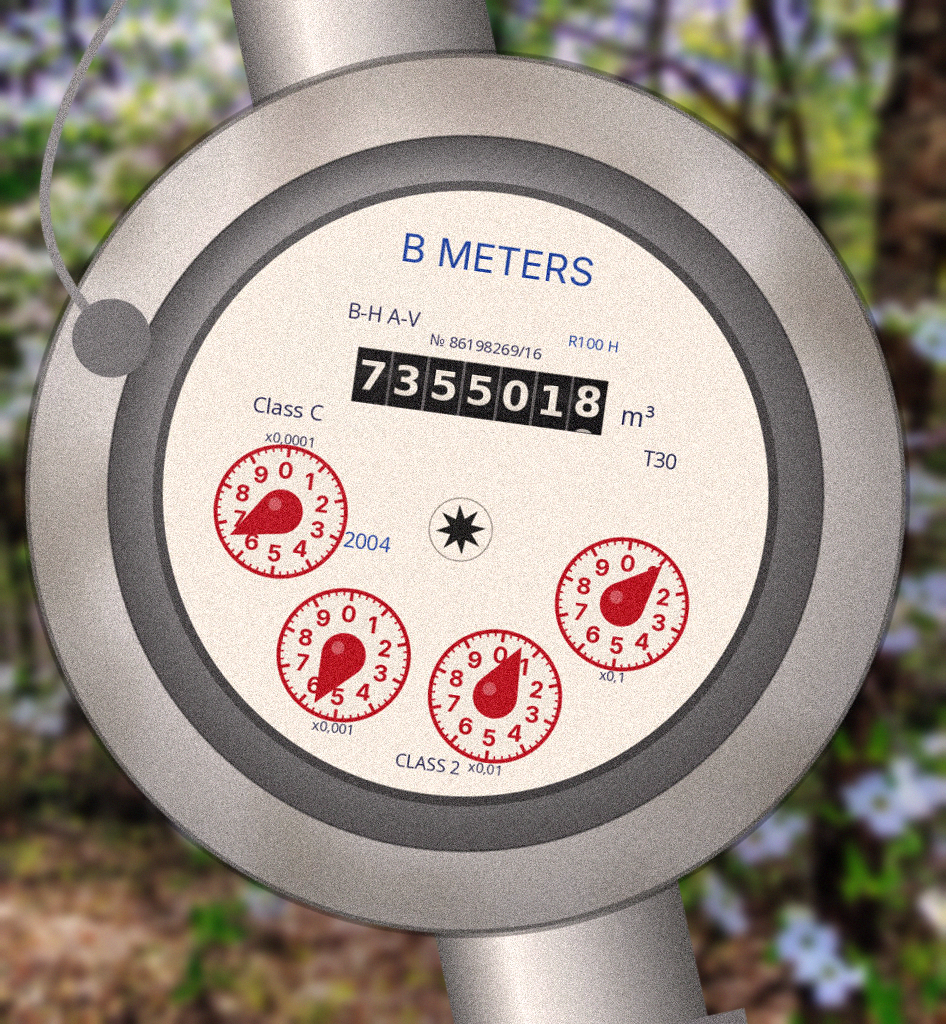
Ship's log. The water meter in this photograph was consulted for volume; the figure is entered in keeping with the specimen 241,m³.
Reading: 7355018.1056,m³
